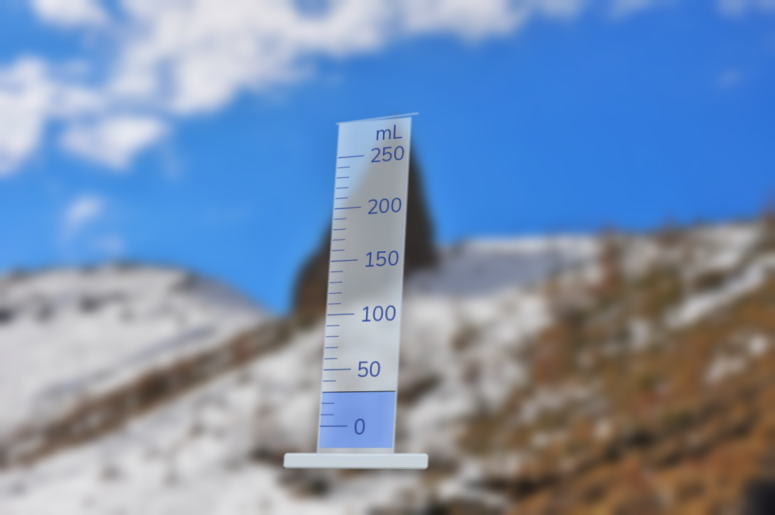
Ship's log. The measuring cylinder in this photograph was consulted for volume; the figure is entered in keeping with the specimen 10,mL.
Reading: 30,mL
